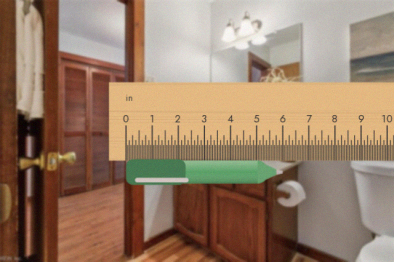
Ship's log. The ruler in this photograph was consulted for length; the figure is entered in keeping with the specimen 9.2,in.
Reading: 6,in
